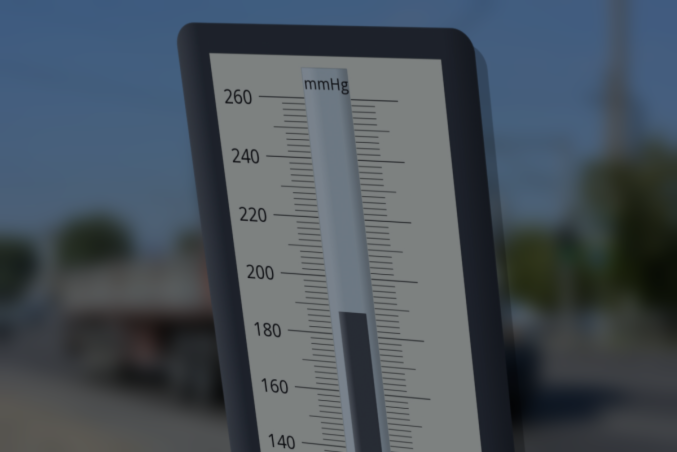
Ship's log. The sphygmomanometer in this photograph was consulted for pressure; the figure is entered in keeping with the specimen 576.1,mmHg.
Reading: 188,mmHg
